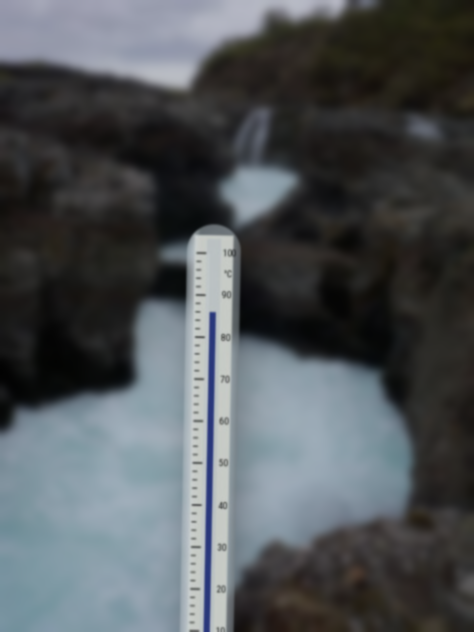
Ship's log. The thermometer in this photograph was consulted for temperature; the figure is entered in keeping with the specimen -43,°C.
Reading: 86,°C
